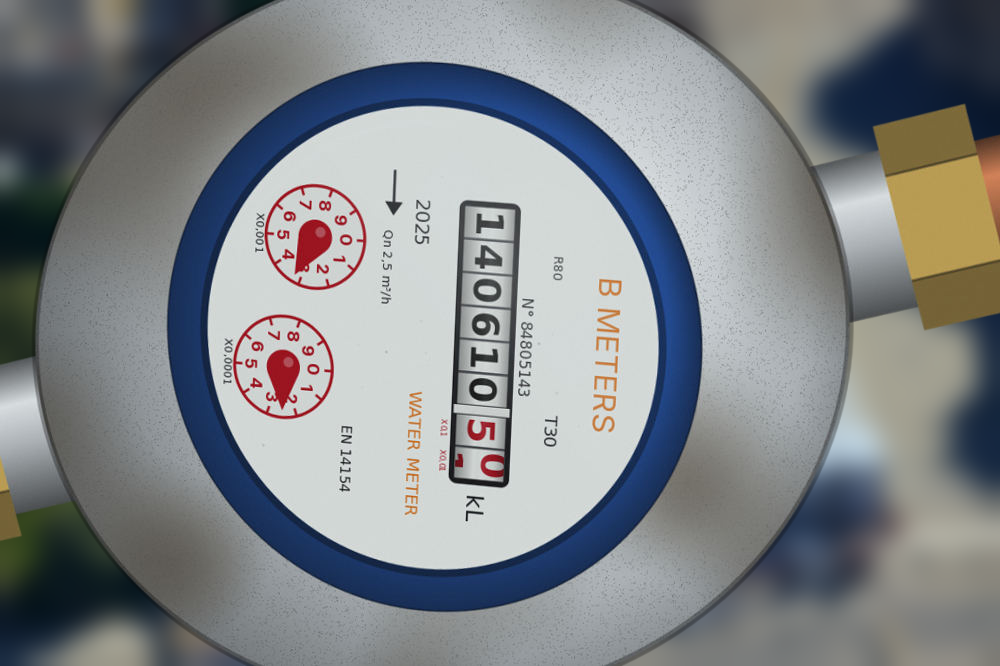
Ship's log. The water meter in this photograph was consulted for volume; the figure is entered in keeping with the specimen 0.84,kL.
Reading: 140610.5032,kL
